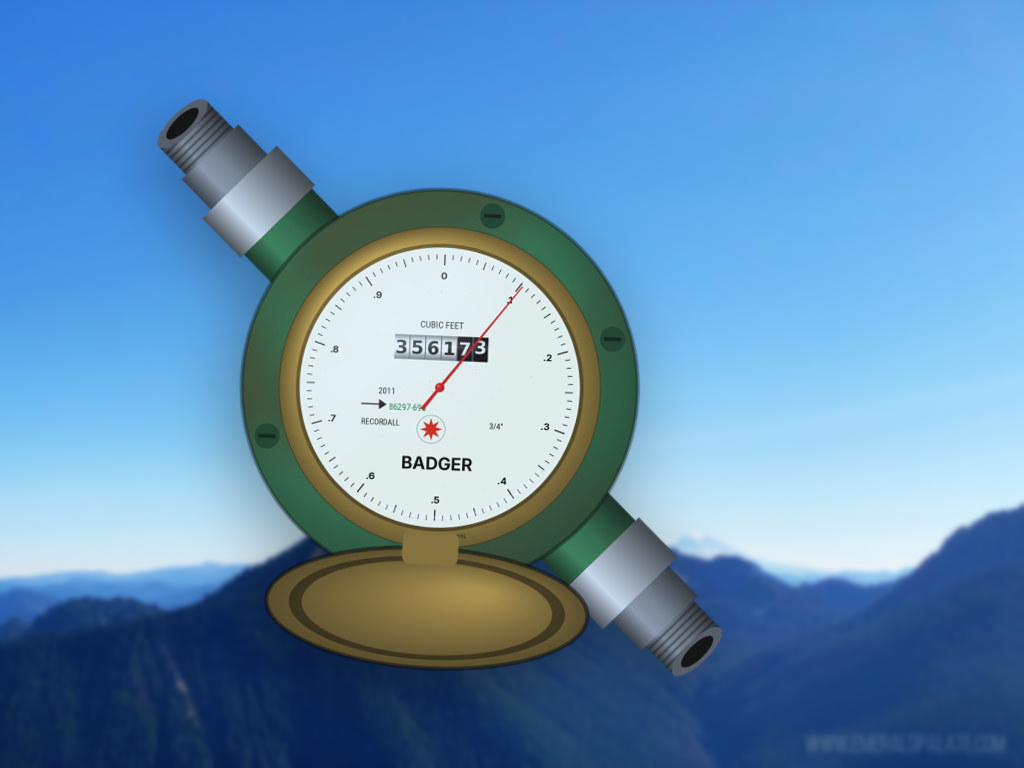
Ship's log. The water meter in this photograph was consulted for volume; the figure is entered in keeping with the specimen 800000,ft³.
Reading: 356173.10,ft³
